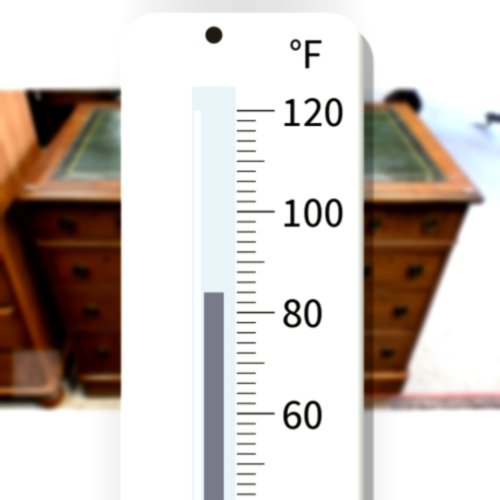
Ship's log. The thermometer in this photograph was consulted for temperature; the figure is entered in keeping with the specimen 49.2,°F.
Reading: 84,°F
